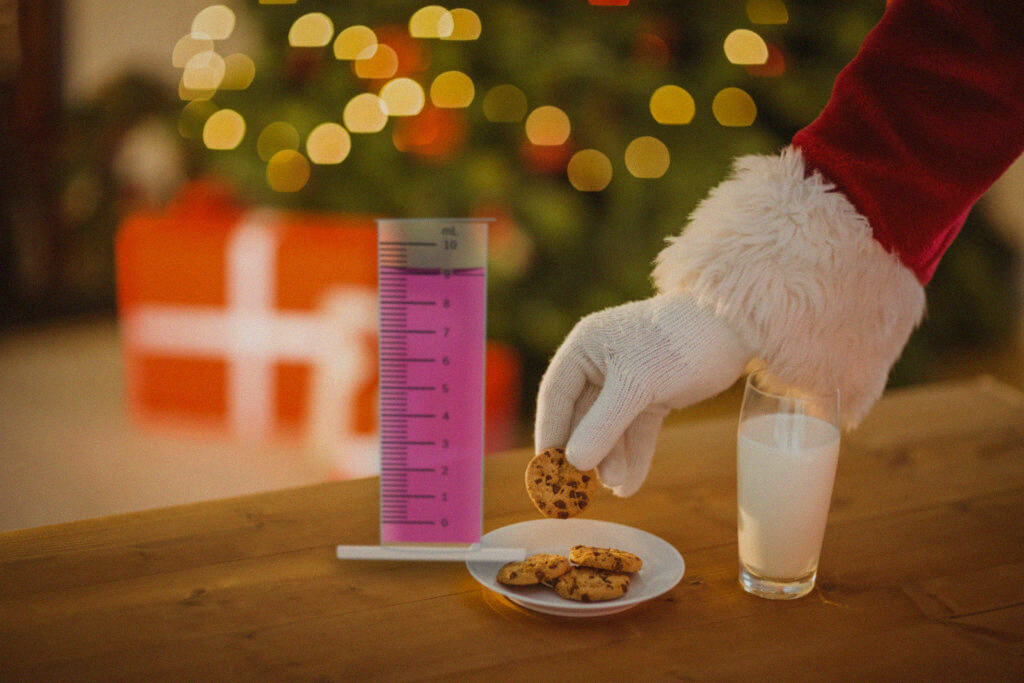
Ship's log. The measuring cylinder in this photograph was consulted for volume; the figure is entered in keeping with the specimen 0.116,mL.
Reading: 9,mL
